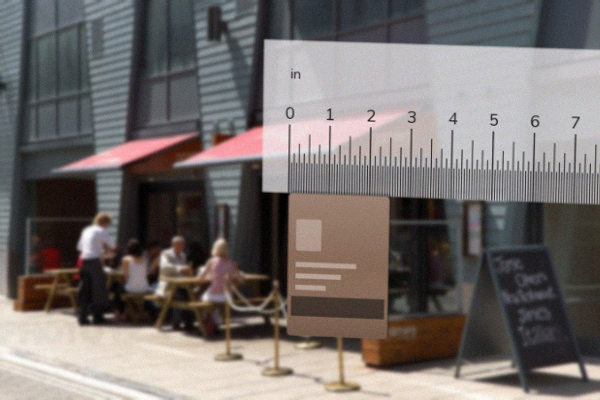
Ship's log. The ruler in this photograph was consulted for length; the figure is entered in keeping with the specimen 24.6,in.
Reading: 2.5,in
